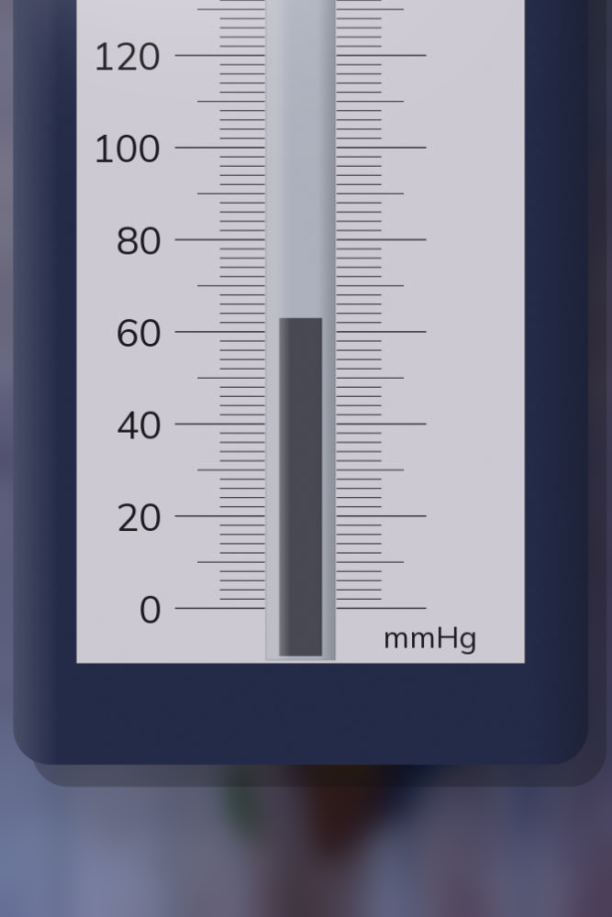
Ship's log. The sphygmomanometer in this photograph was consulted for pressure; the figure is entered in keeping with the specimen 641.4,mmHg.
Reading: 63,mmHg
